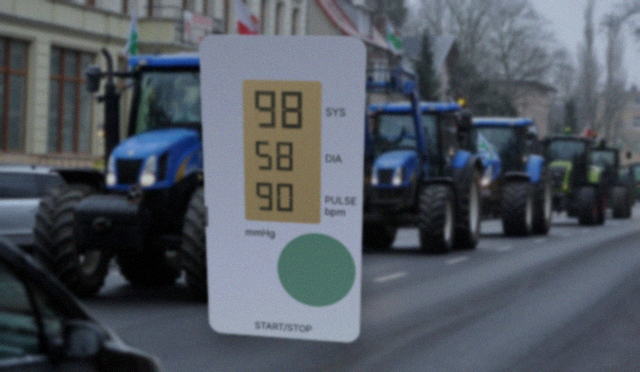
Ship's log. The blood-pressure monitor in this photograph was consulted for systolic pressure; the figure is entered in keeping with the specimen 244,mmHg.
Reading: 98,mmHg
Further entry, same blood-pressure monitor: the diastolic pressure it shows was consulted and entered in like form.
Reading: 58,mmHg
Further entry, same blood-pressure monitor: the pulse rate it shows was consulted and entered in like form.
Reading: 90,bpm
